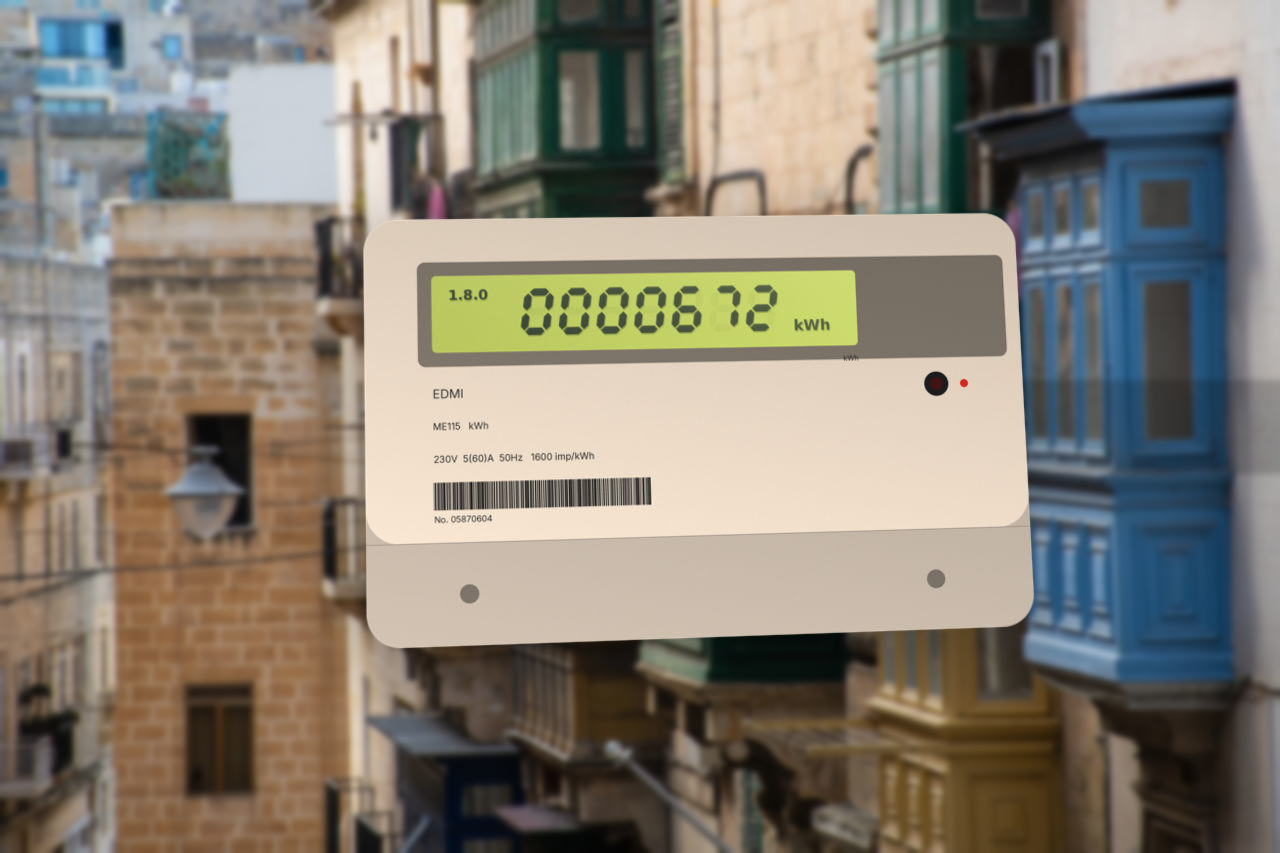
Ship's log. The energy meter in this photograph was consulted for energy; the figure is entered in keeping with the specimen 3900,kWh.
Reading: 672,kWh
